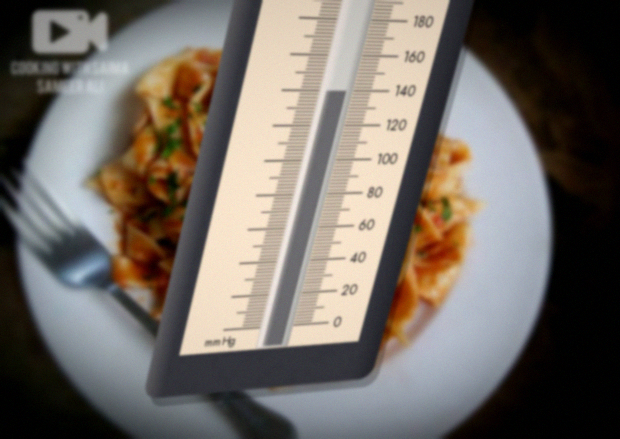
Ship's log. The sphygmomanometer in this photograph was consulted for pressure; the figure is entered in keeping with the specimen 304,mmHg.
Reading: 140,mmHg
